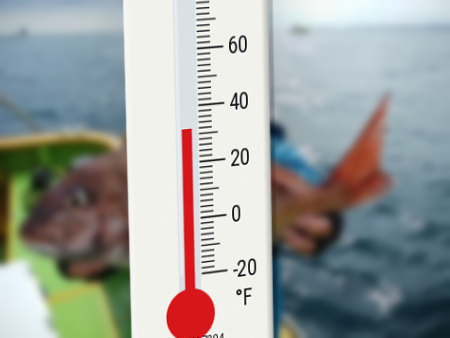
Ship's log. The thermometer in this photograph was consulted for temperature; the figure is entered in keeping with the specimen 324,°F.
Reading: 32,°F
